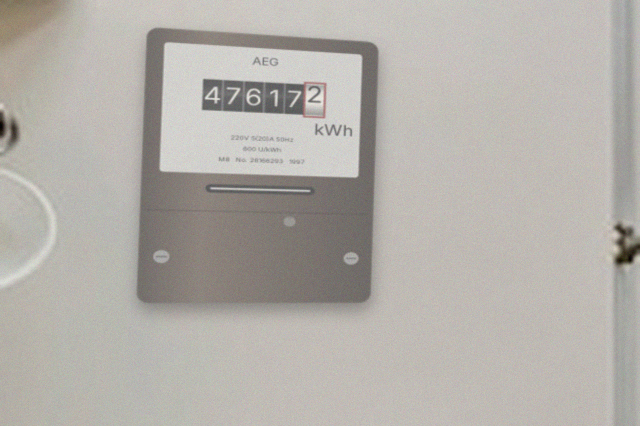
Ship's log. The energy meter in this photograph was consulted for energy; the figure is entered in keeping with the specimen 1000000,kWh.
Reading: 47617.2,kWh
